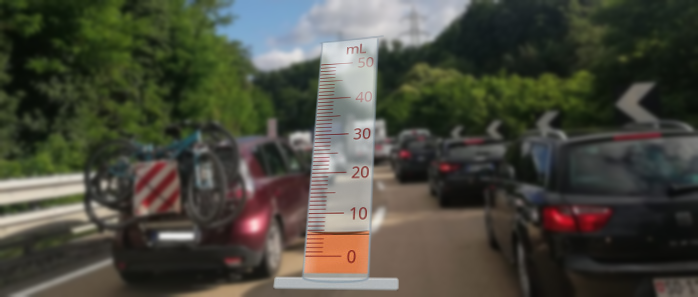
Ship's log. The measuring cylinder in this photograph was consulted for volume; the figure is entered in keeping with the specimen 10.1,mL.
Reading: 5,mL
